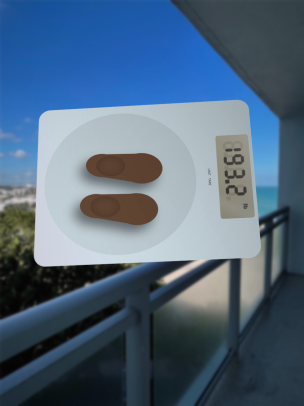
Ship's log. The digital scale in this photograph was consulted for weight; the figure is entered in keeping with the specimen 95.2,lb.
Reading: 193.2,lb
